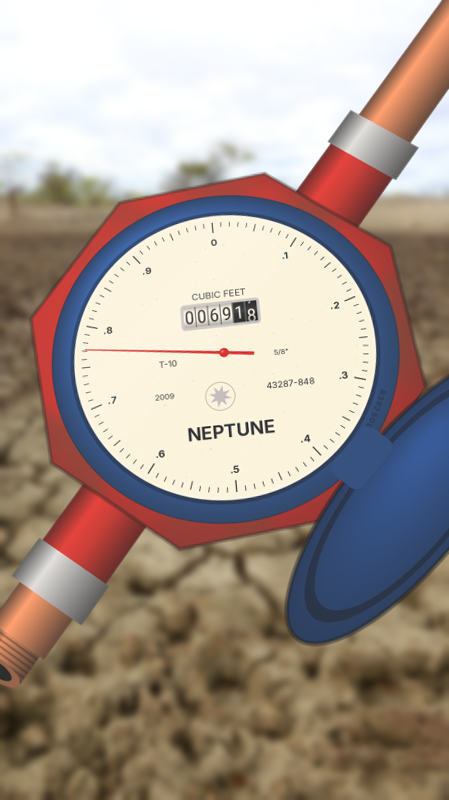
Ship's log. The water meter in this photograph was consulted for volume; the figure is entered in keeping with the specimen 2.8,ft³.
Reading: 6917.77,ft³
